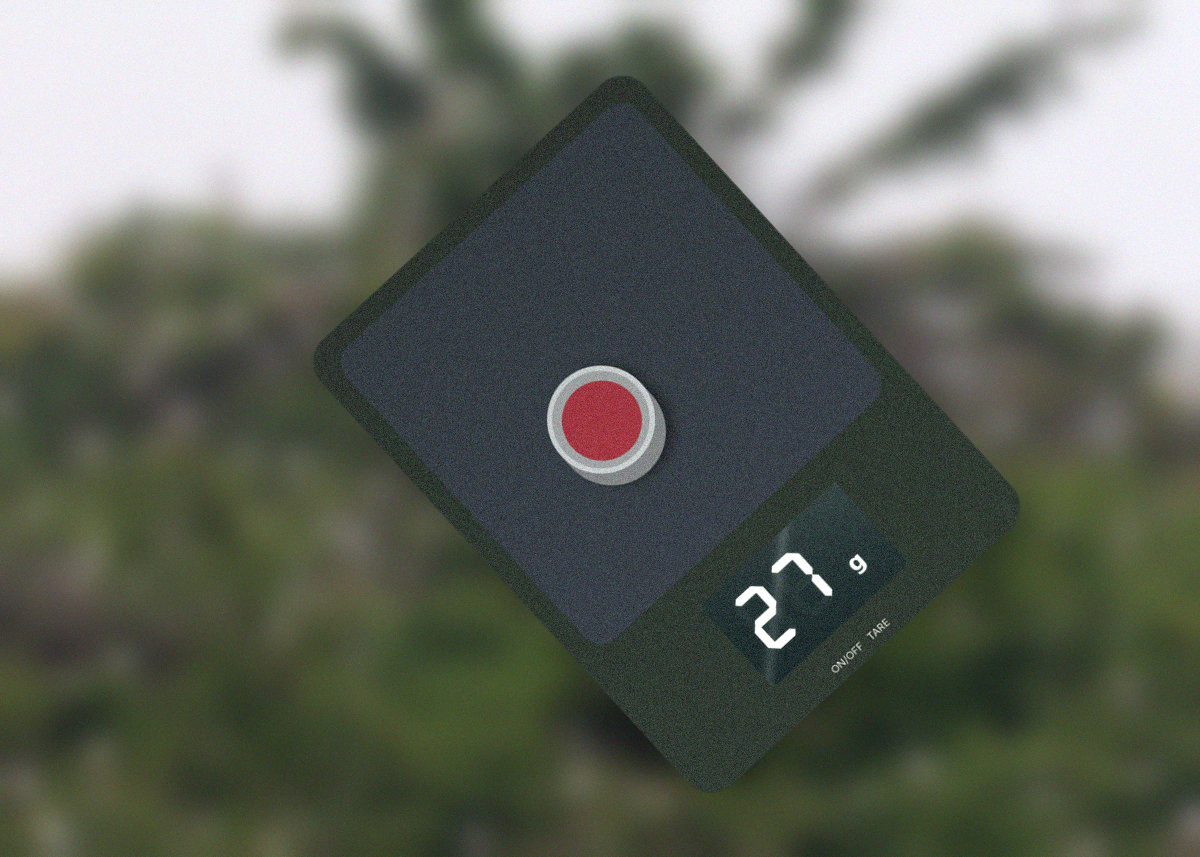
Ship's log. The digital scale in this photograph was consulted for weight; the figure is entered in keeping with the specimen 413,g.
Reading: 27,g
